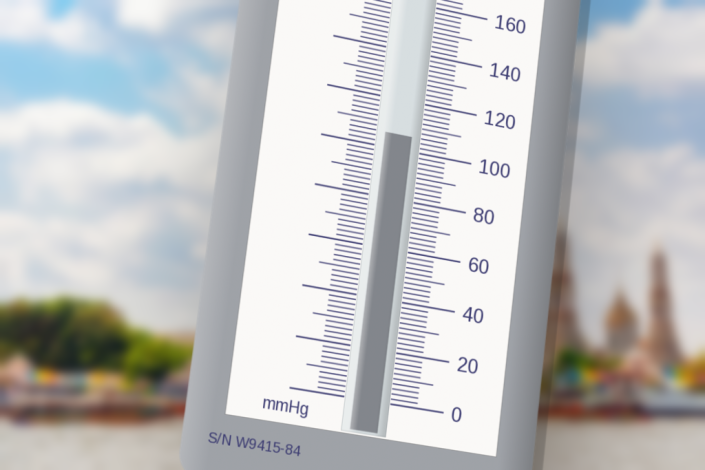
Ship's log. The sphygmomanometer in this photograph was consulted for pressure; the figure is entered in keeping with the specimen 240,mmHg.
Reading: 106,mmHg
